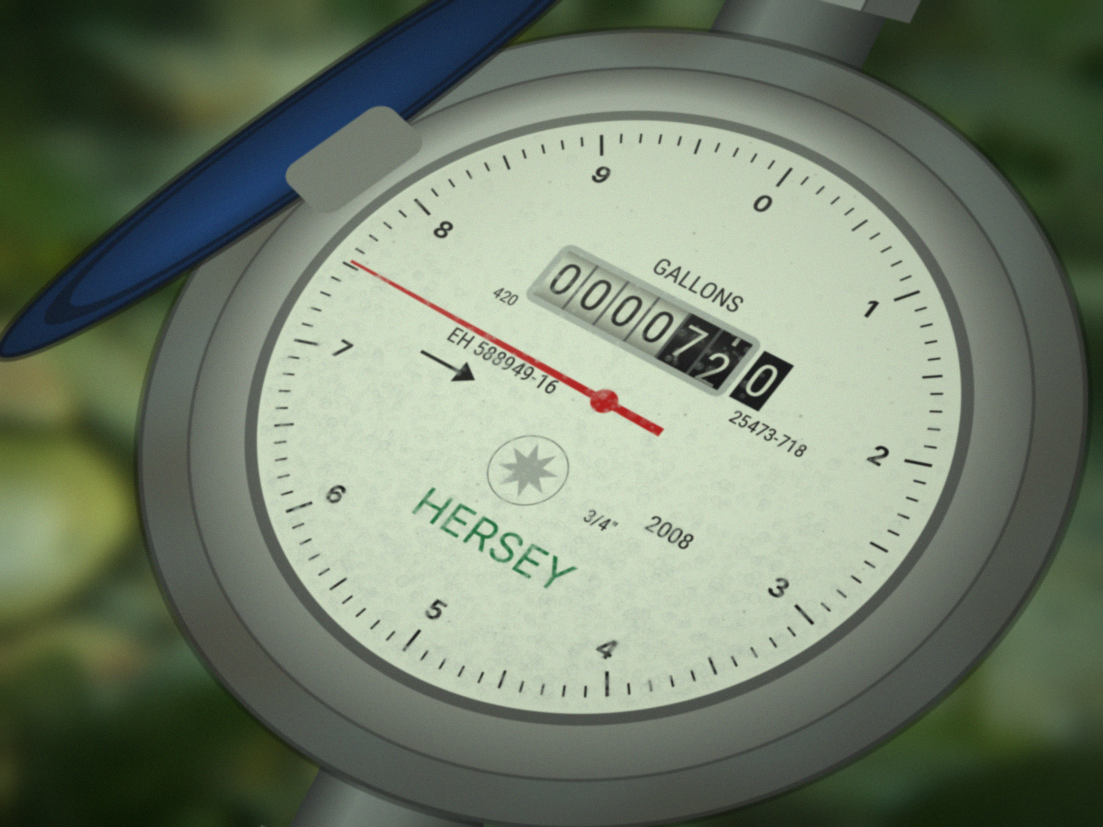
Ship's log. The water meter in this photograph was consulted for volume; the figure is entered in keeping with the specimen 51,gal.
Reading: 717.5,gal
